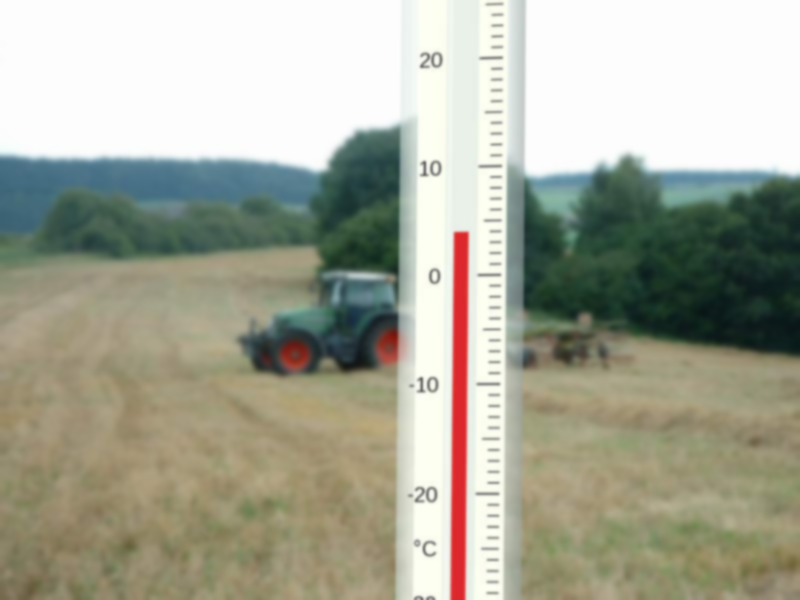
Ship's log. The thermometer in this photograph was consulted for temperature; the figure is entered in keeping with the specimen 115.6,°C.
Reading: 4,°C
